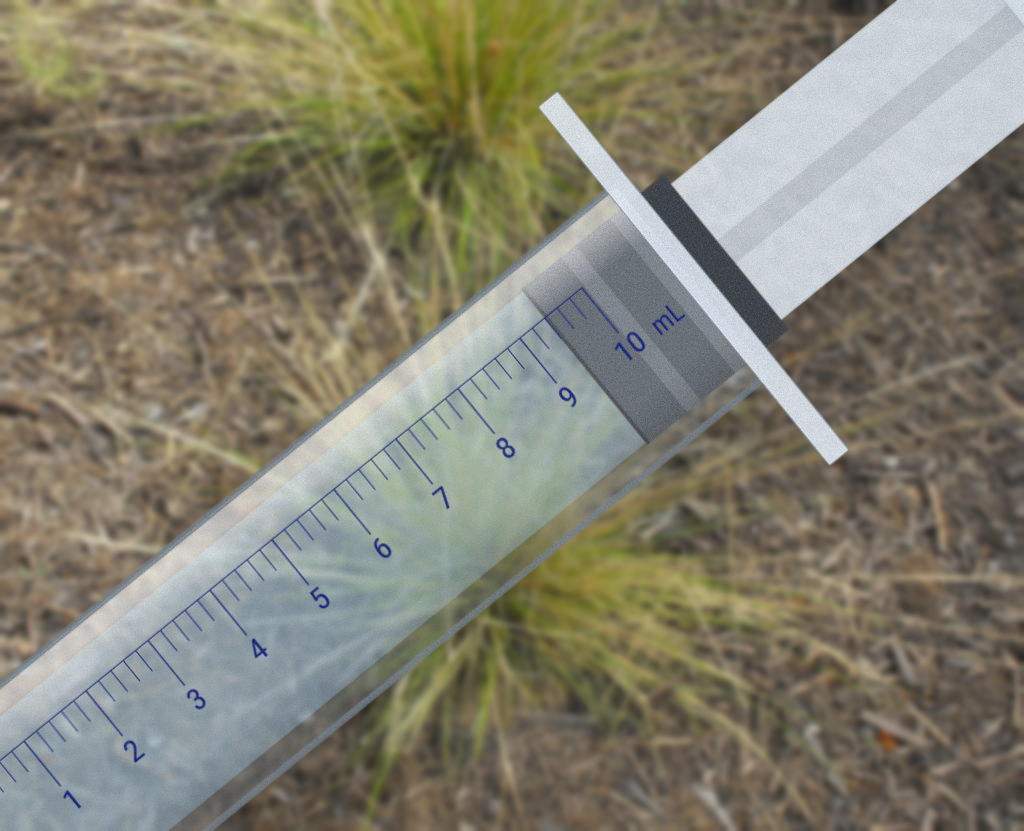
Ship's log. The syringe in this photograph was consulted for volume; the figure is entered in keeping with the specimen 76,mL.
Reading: 9.4,mL
